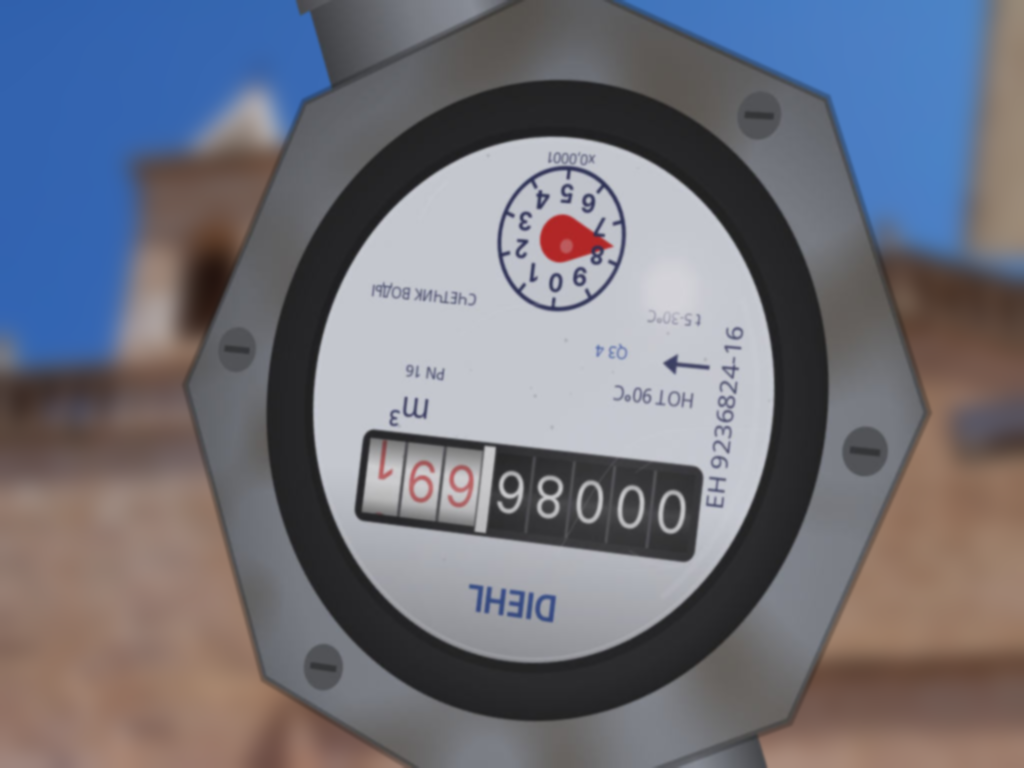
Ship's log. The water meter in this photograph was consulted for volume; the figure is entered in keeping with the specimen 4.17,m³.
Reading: 86.6907,m³
